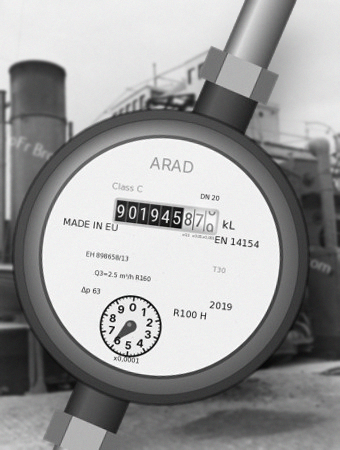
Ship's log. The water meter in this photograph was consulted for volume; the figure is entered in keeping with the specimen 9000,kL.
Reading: 901945.8786,kL
